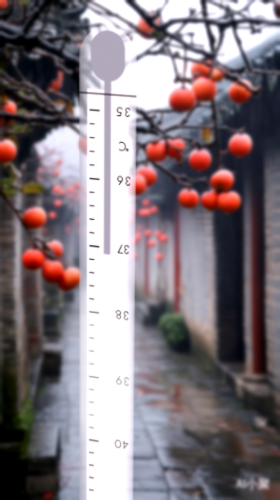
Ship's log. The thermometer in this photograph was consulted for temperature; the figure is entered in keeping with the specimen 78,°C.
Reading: 37.1,°C
